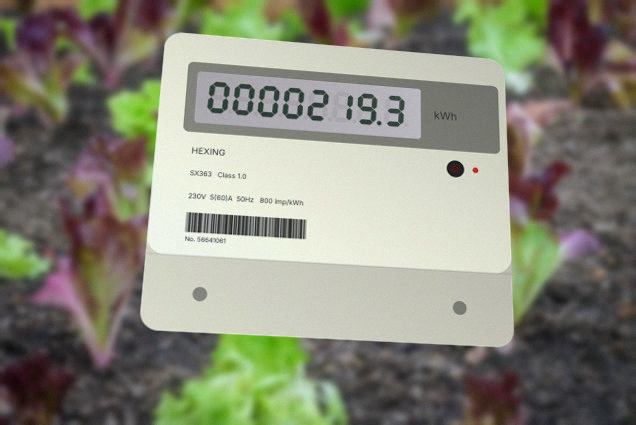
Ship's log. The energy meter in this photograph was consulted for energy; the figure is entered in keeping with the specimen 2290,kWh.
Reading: 219.3,kWh
